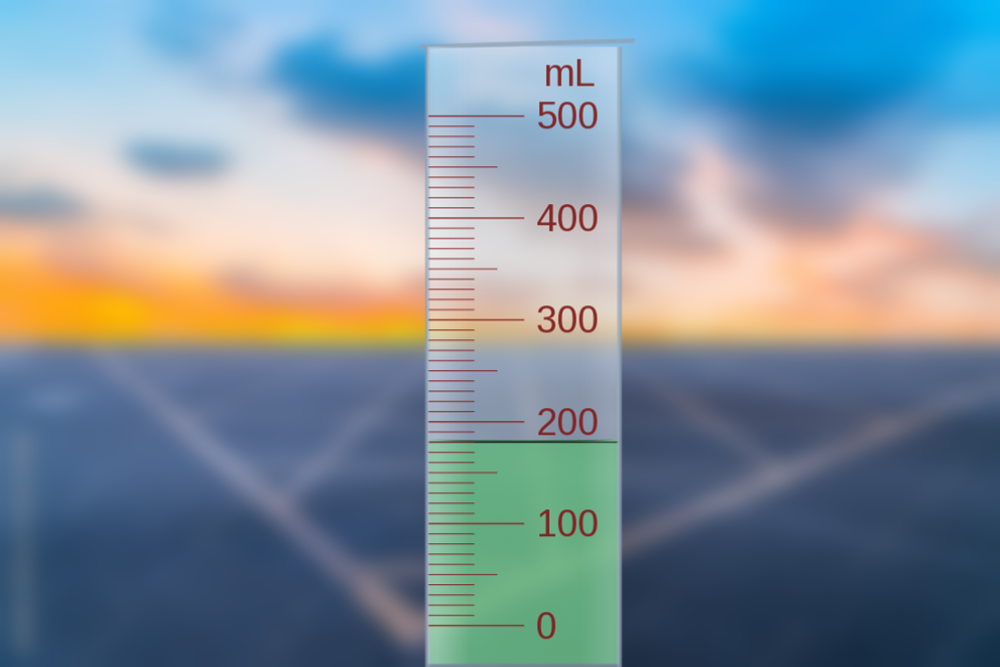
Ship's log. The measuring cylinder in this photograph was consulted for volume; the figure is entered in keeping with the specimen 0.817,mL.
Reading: 180,mL
